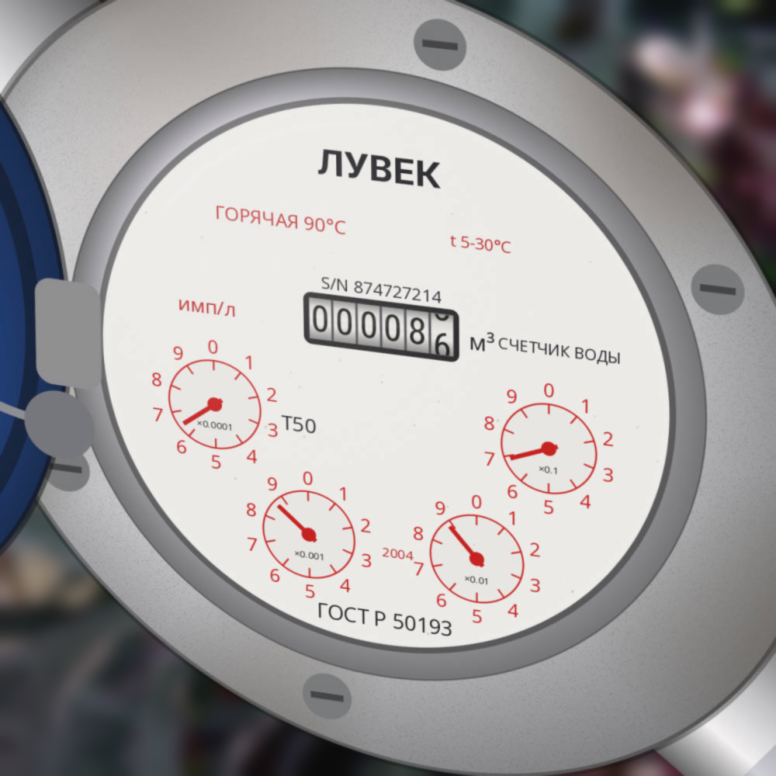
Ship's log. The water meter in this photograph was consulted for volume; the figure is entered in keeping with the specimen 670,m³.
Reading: 85.6886,m³
